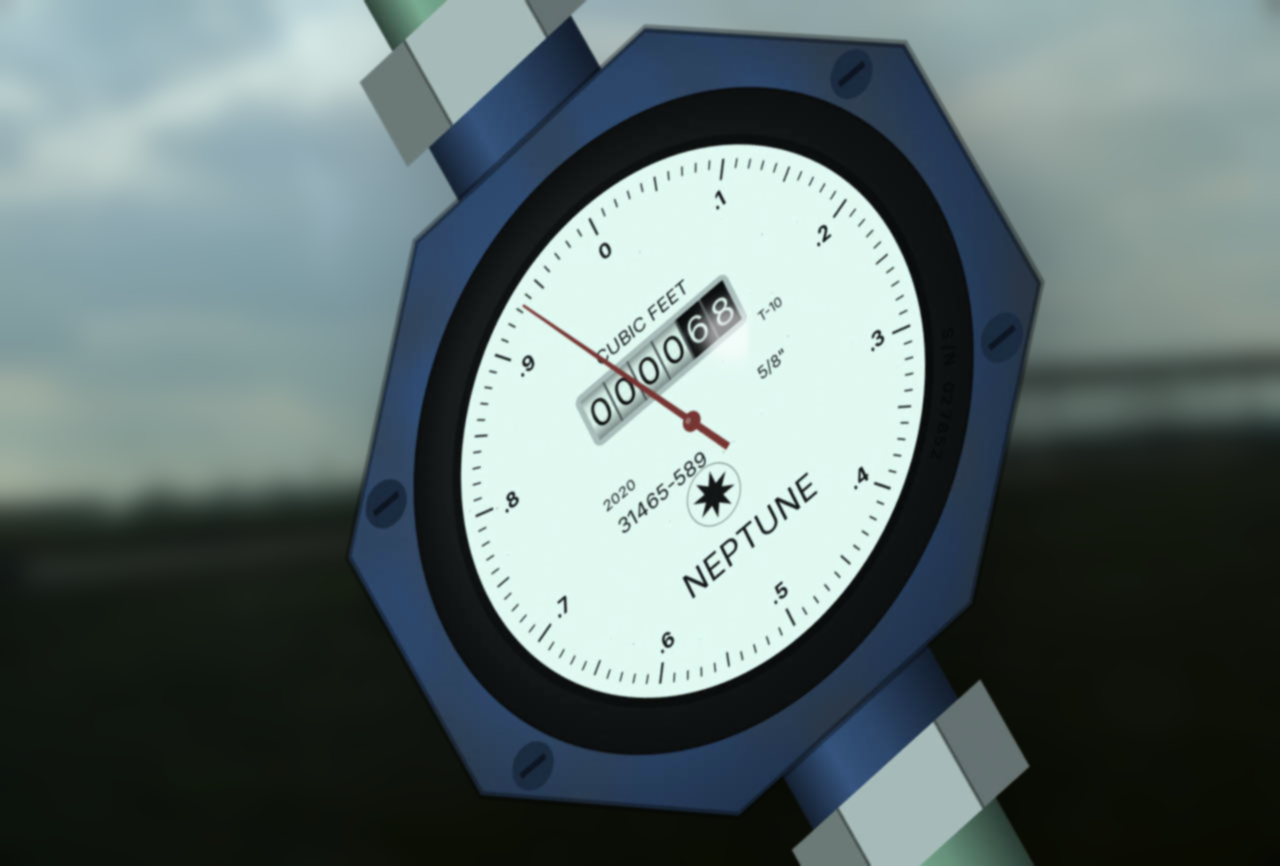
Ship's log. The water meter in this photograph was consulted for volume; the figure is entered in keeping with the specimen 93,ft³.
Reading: 67.93,ft³
